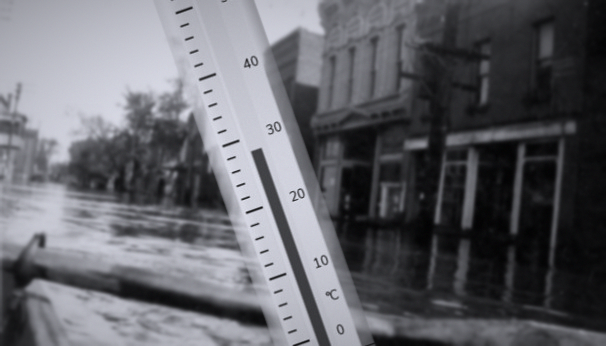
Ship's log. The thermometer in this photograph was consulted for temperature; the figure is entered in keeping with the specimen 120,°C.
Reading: 28,°C
